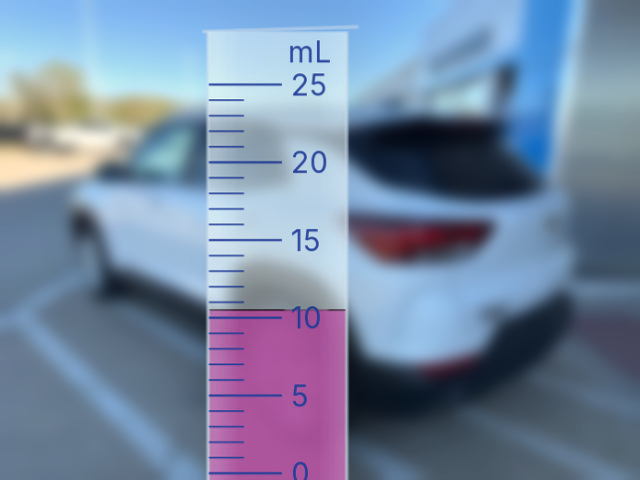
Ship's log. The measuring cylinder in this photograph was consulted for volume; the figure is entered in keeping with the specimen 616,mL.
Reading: 10.5,mL
